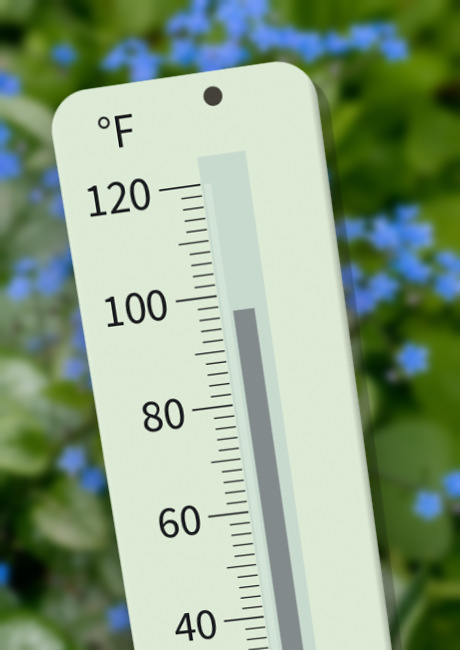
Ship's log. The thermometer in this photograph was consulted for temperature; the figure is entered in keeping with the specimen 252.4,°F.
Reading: 97,°F
